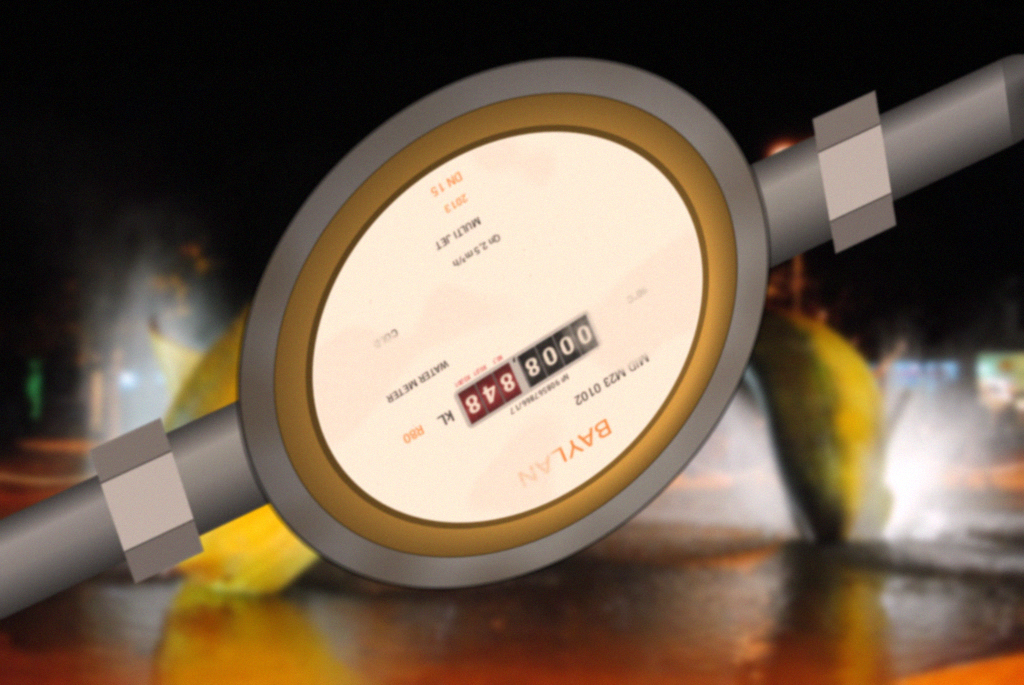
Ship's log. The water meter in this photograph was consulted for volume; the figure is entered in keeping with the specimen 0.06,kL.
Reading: 8.848,kL
